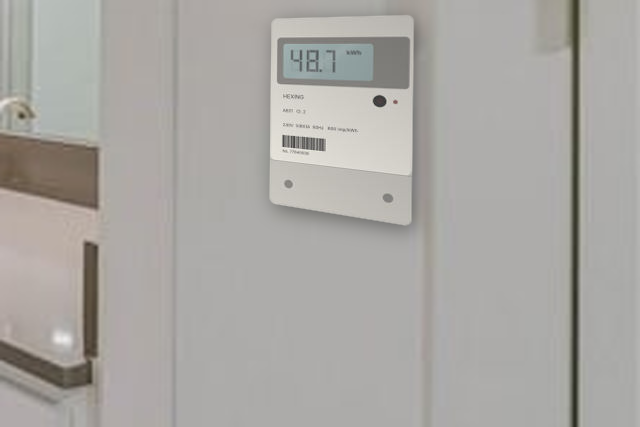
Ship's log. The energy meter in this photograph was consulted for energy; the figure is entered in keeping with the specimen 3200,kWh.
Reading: 48.7,kWh
